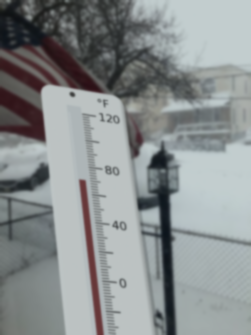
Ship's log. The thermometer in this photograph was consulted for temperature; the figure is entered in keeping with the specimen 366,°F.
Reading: 70,°F
